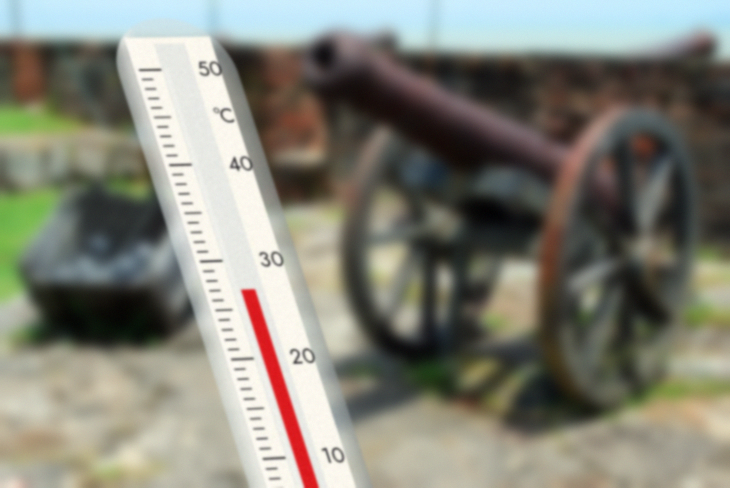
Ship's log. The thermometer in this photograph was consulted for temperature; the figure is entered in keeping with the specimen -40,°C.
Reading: 27,°C
